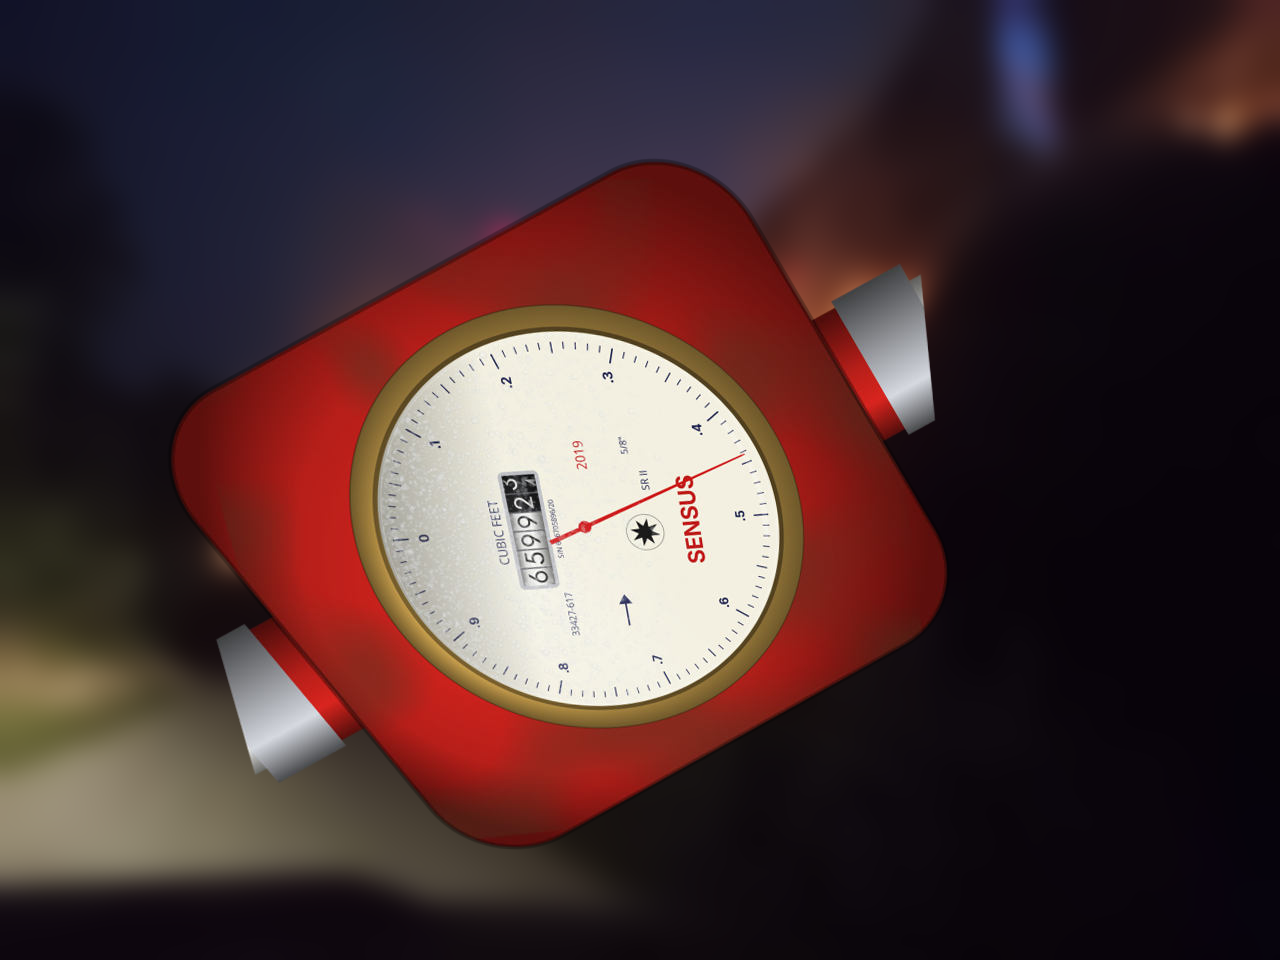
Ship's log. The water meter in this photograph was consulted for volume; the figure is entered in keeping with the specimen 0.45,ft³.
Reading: 659923.44,ft³
